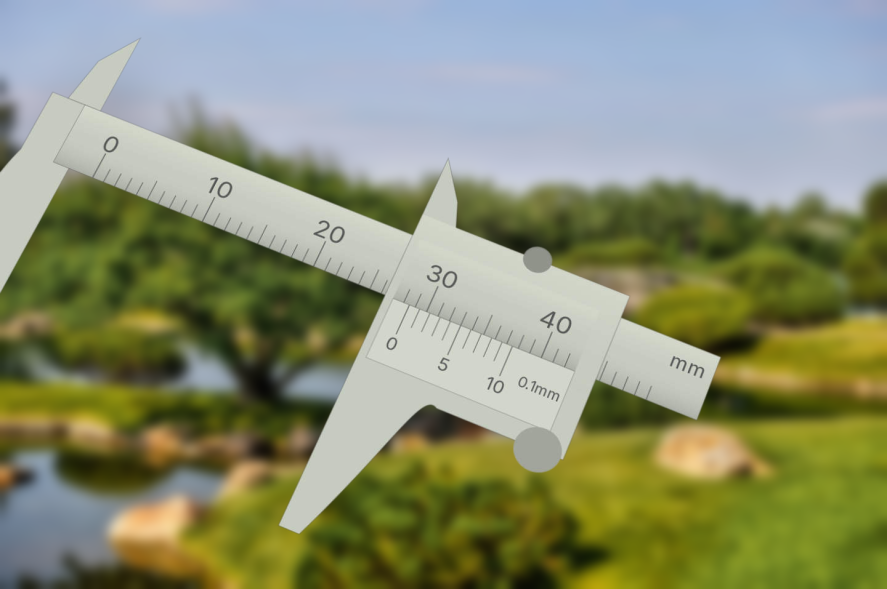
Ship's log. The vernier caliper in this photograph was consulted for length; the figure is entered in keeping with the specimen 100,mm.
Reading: 28.5,mm
